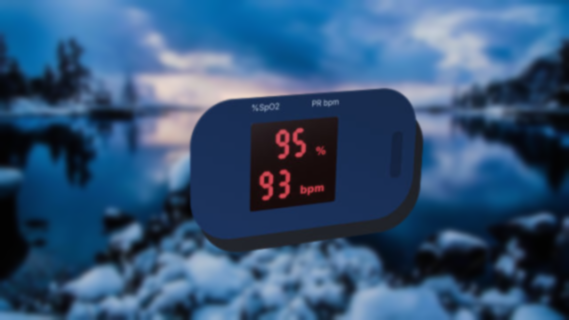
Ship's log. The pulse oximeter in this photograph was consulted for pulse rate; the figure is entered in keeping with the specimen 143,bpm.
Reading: 93,bpm
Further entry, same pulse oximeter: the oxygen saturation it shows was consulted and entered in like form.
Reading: 95,%
